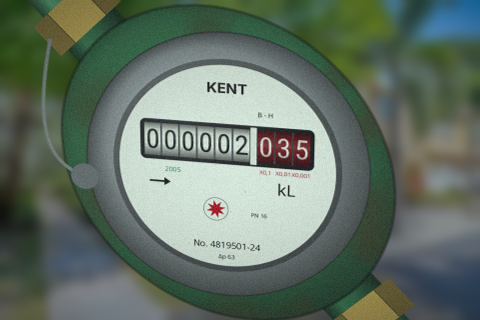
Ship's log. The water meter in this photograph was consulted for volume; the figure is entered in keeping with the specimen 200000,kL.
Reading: 2.035,kL
